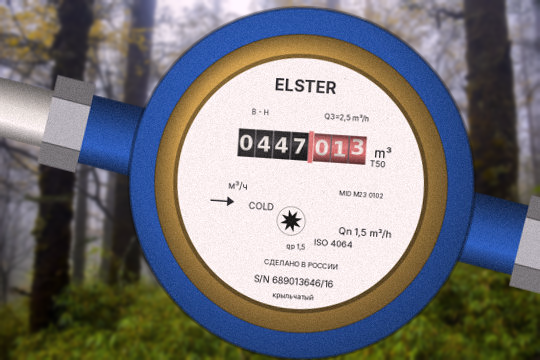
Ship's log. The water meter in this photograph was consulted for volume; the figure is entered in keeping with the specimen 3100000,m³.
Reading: 447.013,m³
